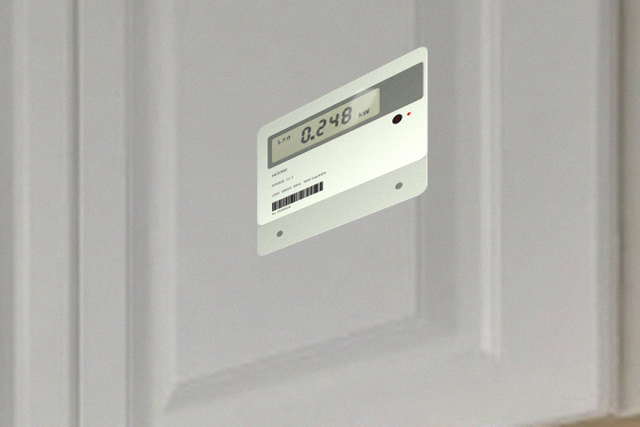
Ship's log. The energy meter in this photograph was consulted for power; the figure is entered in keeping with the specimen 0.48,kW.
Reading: 0.248,kW
